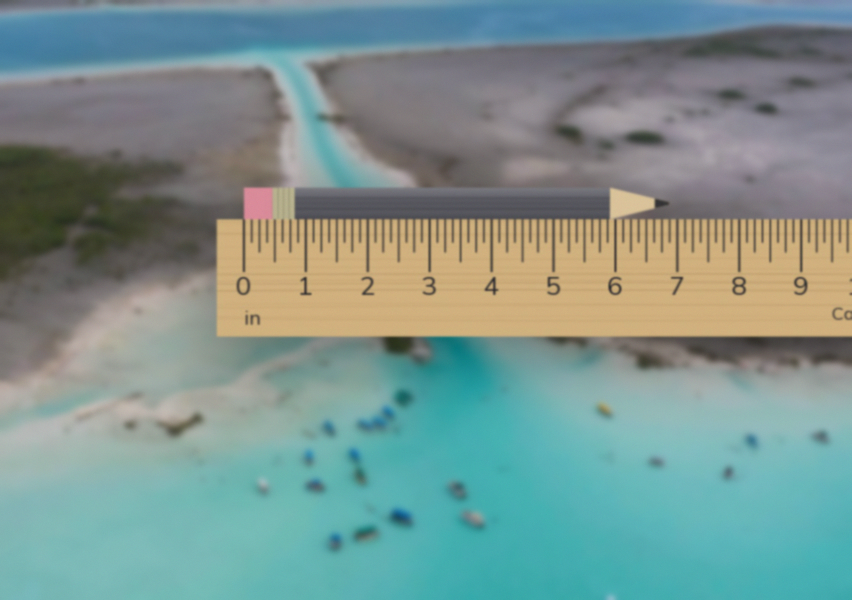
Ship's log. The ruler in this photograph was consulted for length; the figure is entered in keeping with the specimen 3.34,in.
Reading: 6.875,in
